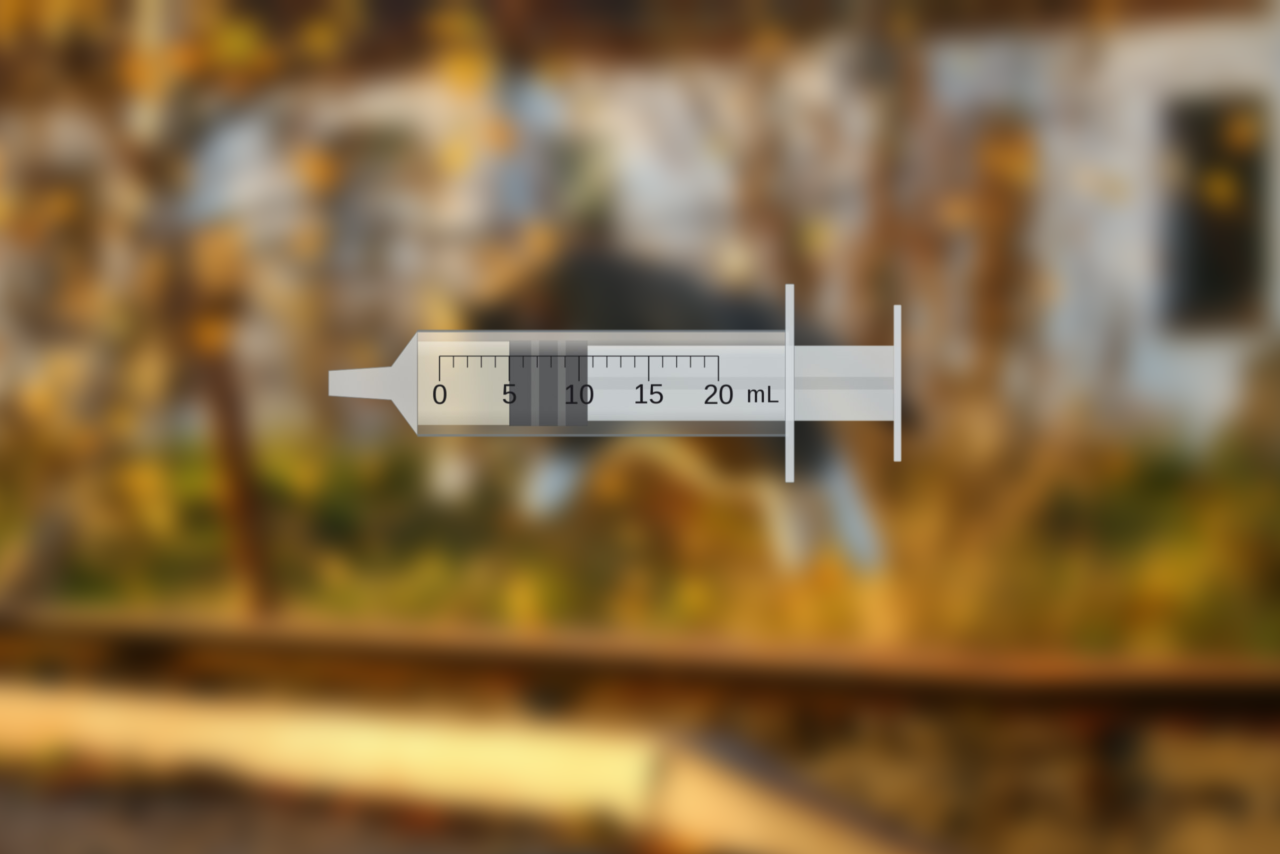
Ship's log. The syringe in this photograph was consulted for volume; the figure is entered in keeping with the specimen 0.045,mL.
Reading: 5,mL
